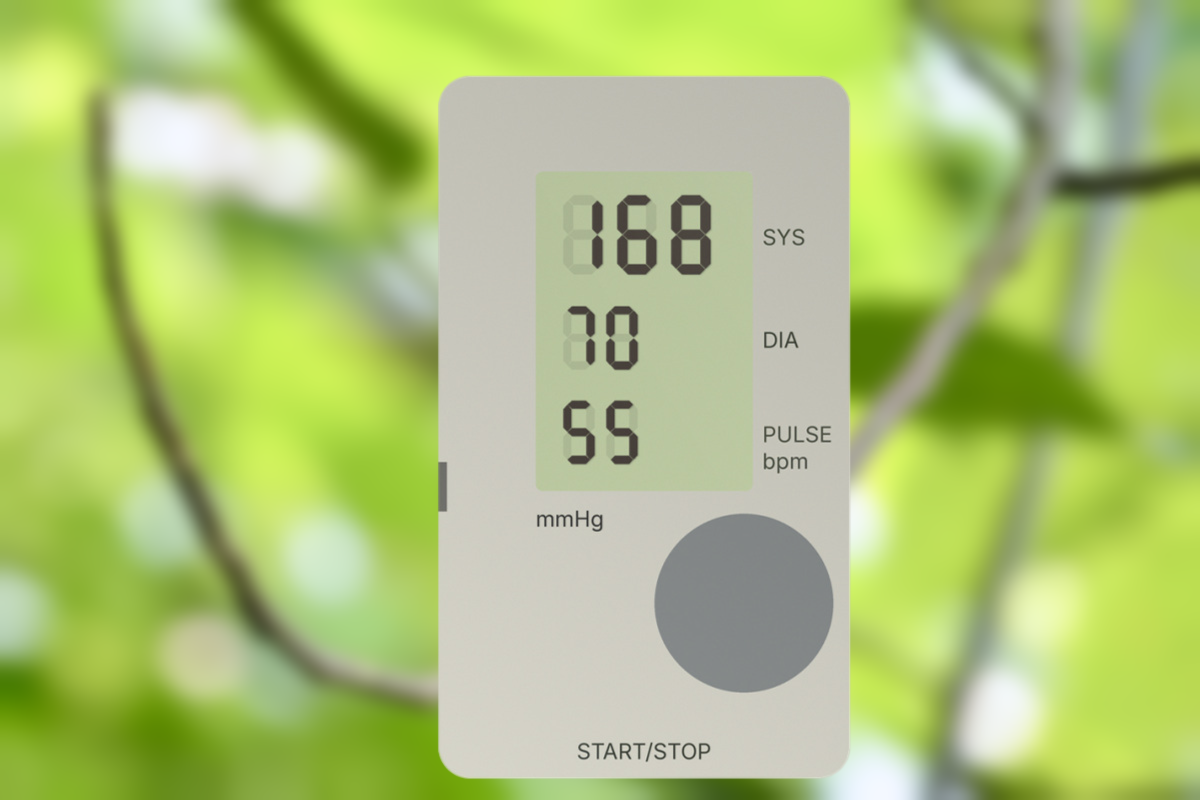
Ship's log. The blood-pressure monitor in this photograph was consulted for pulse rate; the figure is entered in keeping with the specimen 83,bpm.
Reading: 55,bpm
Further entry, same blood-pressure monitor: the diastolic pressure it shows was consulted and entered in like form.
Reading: 70,mmHg
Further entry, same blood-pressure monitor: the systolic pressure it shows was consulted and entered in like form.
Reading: 168,mmHg
